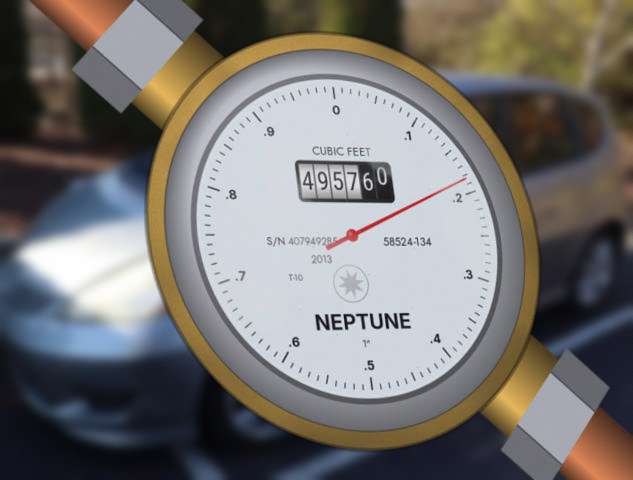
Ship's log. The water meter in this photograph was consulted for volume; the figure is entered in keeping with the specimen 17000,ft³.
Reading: 495760.18,ft³
